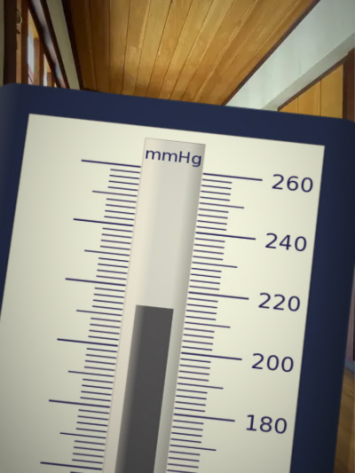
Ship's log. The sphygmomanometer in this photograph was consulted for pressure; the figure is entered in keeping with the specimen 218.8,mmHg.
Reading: 214,mmHg
